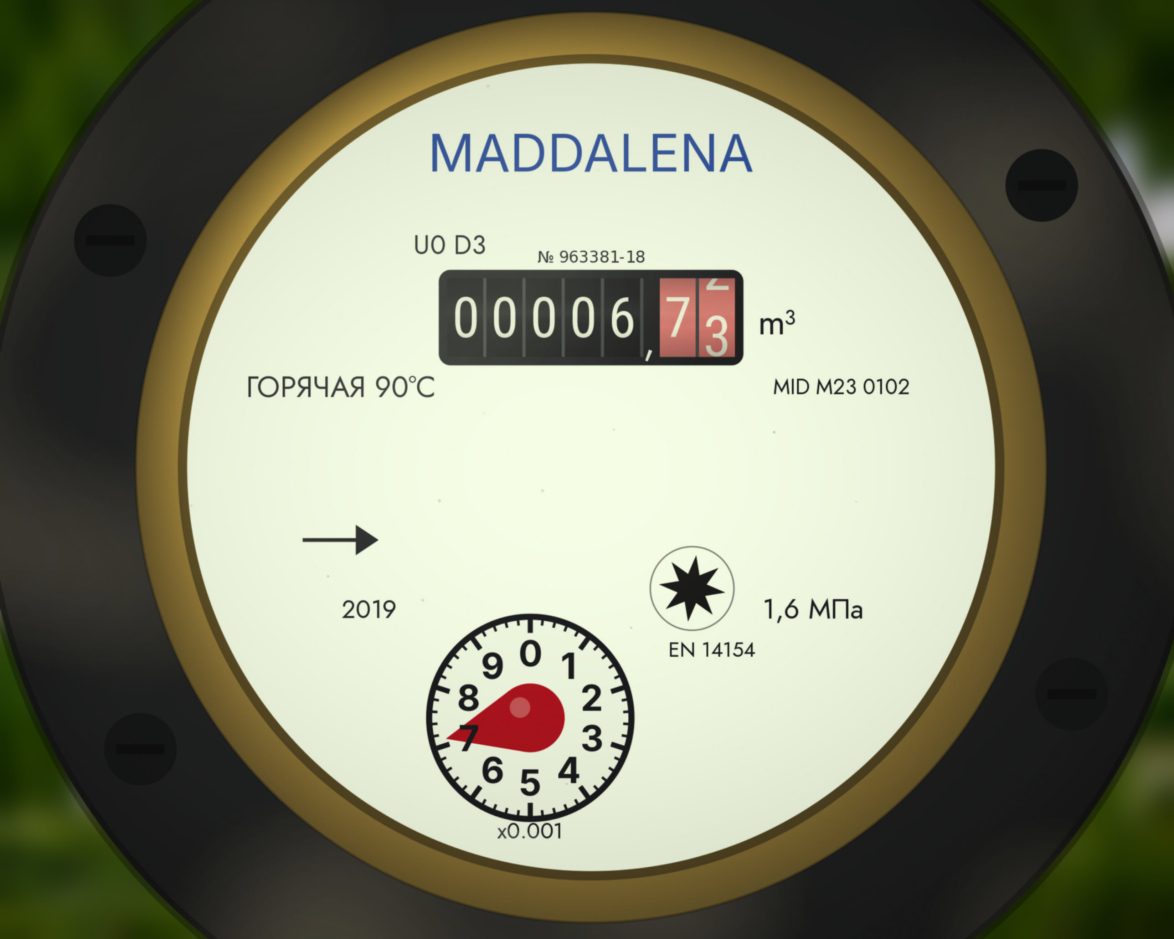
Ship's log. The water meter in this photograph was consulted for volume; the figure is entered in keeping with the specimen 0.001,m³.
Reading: 6.727,m³
